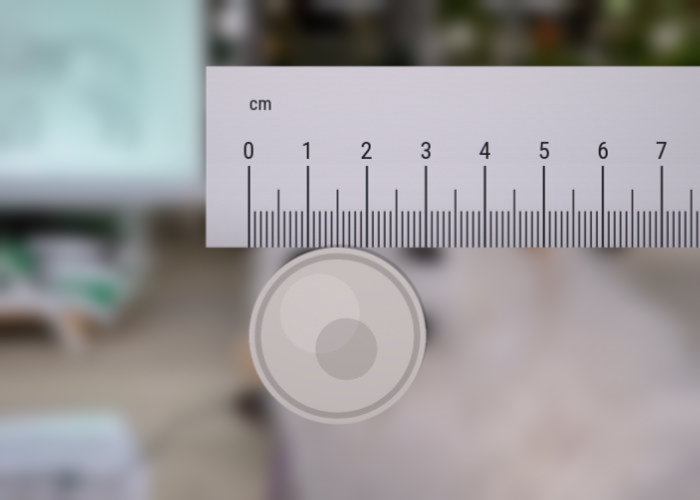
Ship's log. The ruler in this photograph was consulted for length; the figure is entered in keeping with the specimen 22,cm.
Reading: 3,cm
